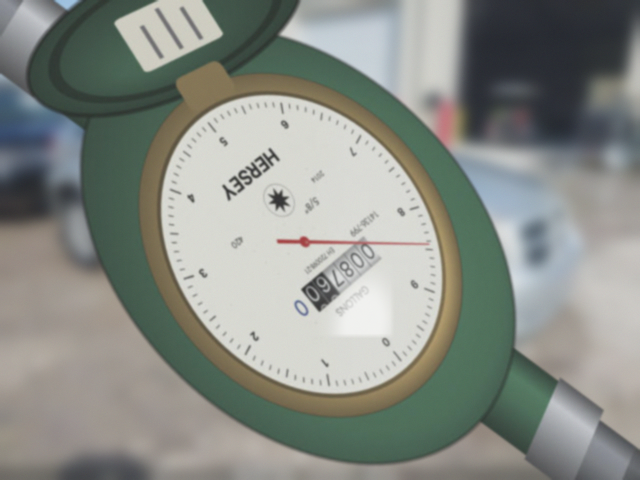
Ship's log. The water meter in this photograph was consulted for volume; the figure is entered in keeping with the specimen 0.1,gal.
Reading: 87598.4,gal
